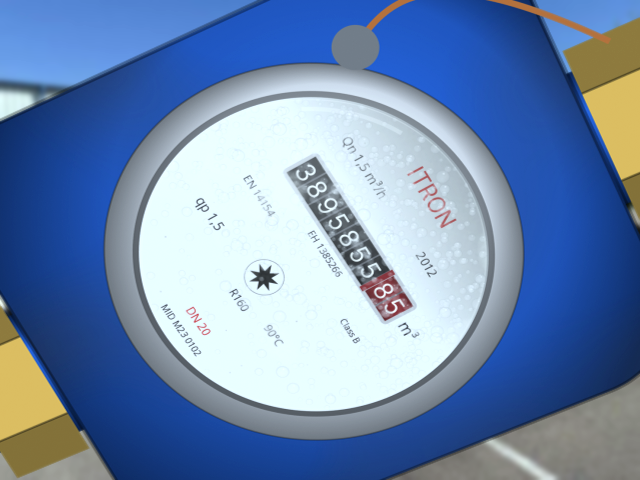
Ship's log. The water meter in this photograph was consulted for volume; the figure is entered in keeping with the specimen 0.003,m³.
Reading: 3895855.85,m³
